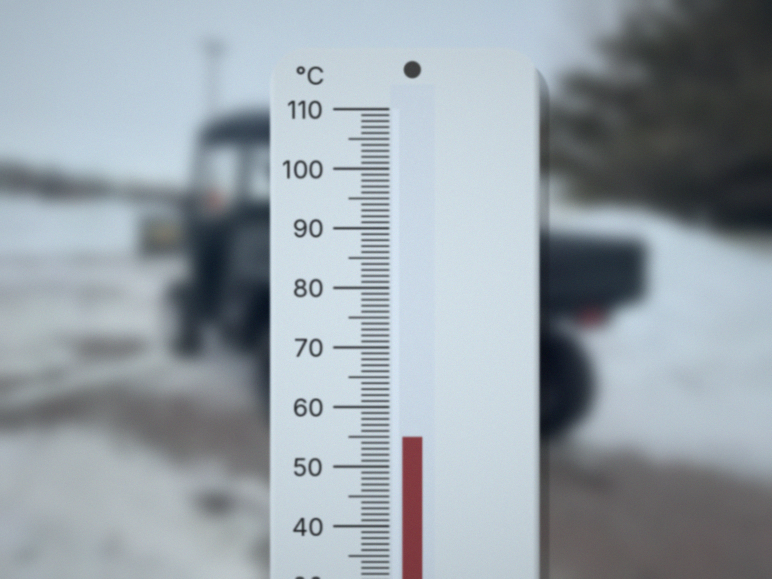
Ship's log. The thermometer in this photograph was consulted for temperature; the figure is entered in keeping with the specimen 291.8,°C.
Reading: 55,°C
